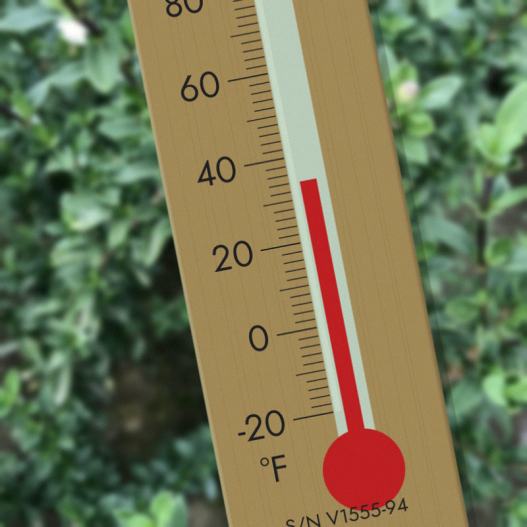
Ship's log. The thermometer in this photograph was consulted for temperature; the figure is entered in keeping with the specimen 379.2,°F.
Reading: 34,°F
